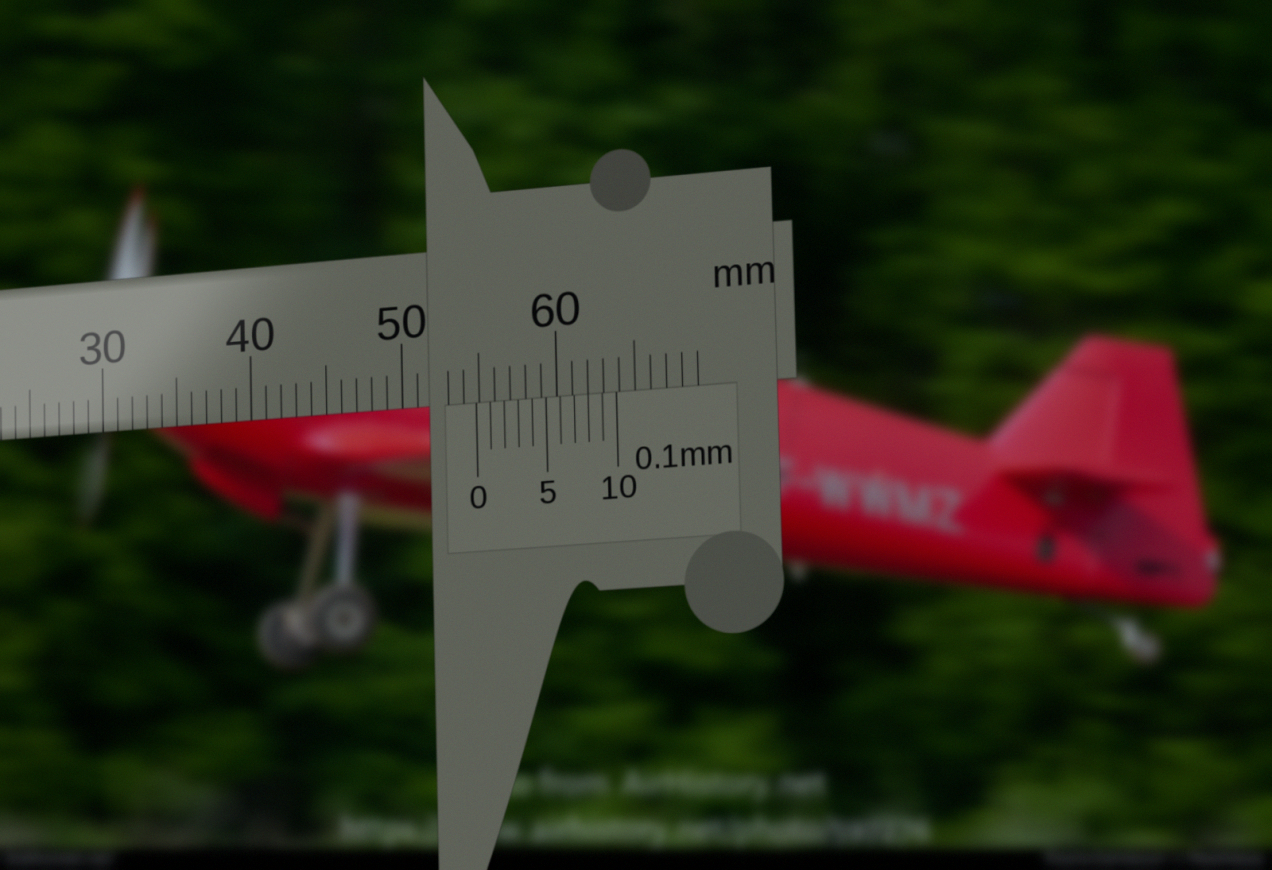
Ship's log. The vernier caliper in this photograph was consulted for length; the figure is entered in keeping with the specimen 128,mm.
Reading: 54.8,mm
